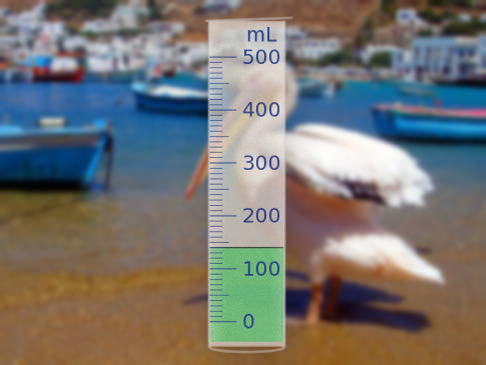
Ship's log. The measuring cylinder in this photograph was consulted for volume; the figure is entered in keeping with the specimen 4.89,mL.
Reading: 140,mL
